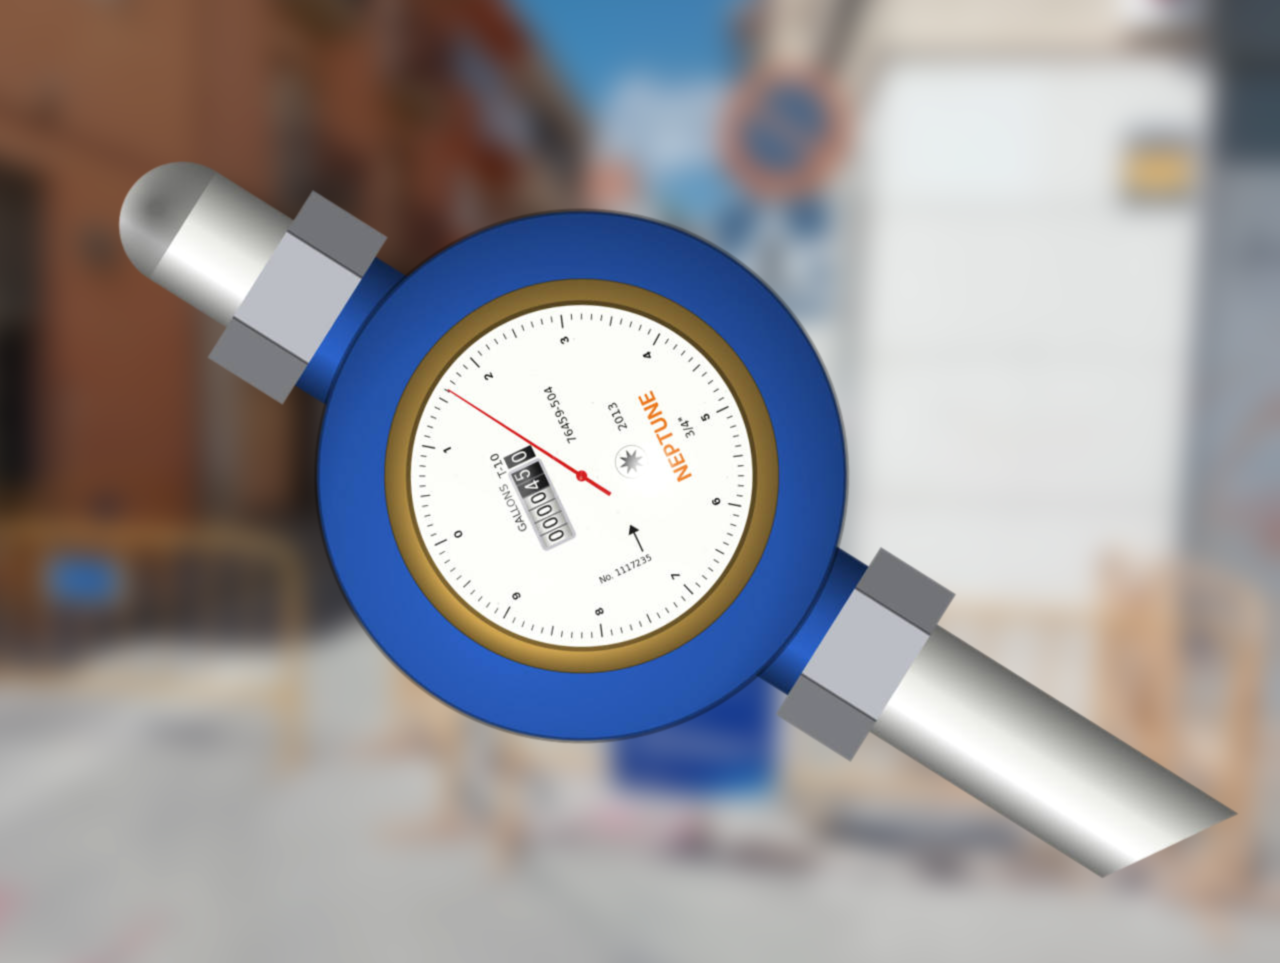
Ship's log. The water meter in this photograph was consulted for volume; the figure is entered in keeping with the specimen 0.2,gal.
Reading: 451.6,gal
